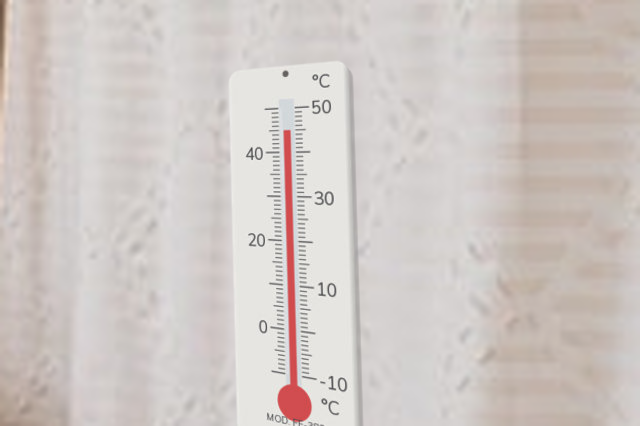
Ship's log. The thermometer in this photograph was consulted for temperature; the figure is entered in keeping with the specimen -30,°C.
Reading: 45,°C
